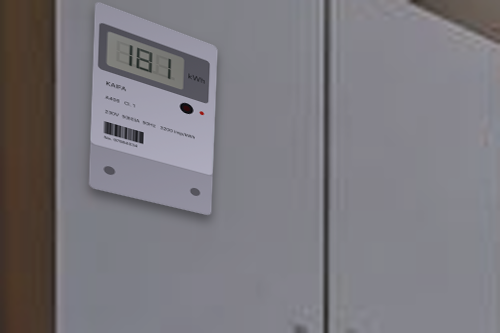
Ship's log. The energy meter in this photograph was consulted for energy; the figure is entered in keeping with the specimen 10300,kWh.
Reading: 181,kWh
